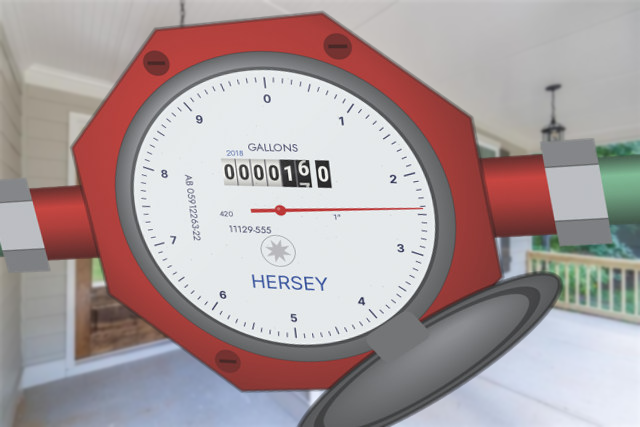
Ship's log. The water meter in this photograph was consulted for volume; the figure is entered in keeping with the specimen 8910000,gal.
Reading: 162.4,gal
